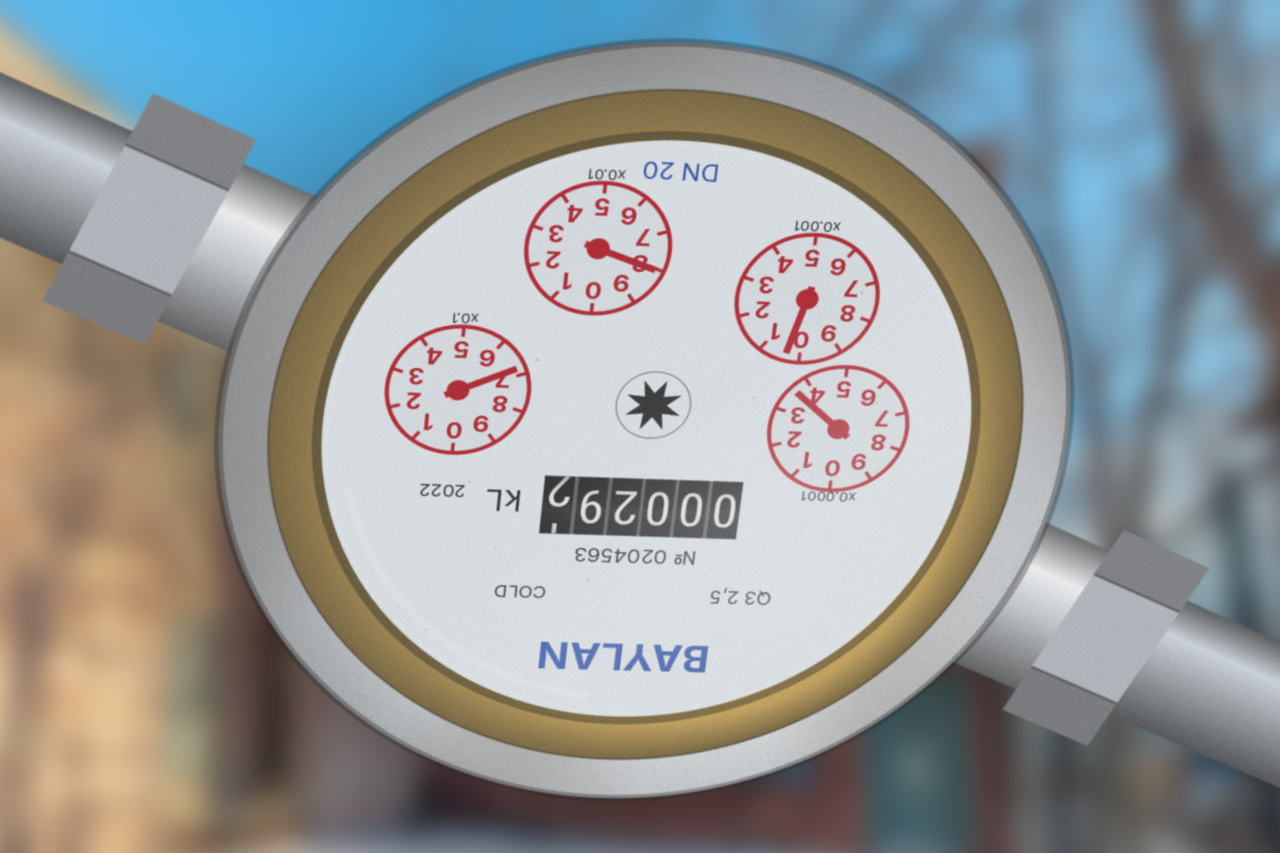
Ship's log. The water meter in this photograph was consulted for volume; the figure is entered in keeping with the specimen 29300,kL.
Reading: 291.6803,kL
